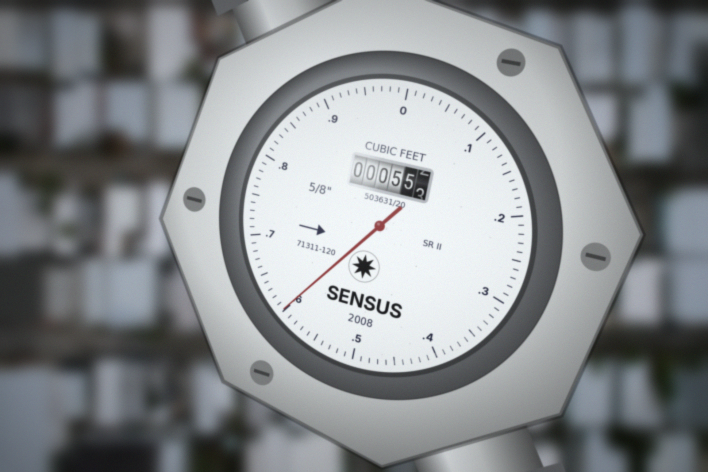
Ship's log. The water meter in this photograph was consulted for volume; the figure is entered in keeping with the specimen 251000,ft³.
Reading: 552.60,ft³
